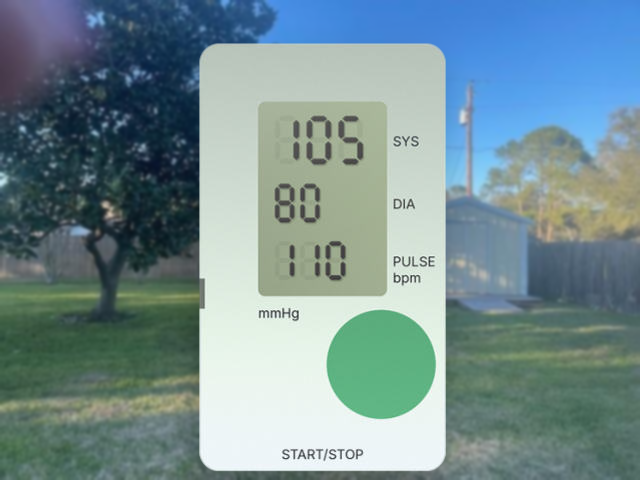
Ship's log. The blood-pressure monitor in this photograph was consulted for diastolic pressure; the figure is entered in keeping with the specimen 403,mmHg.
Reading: 80,mmHg
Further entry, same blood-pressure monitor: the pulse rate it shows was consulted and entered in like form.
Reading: 110,bpm
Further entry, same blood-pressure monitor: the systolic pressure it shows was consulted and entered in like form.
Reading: 105,mmHg
